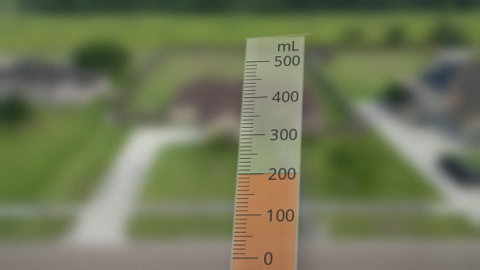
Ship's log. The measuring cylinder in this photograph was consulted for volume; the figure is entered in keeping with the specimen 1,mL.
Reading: 200,mL
